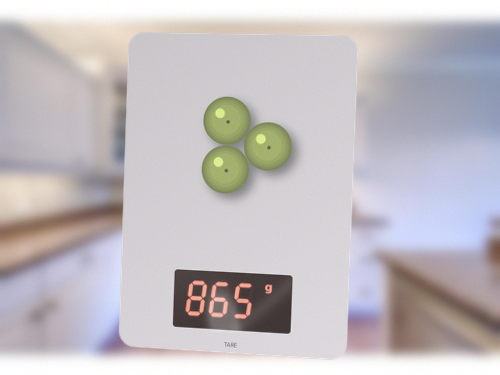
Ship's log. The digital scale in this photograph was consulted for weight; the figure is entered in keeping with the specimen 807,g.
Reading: 865,g
